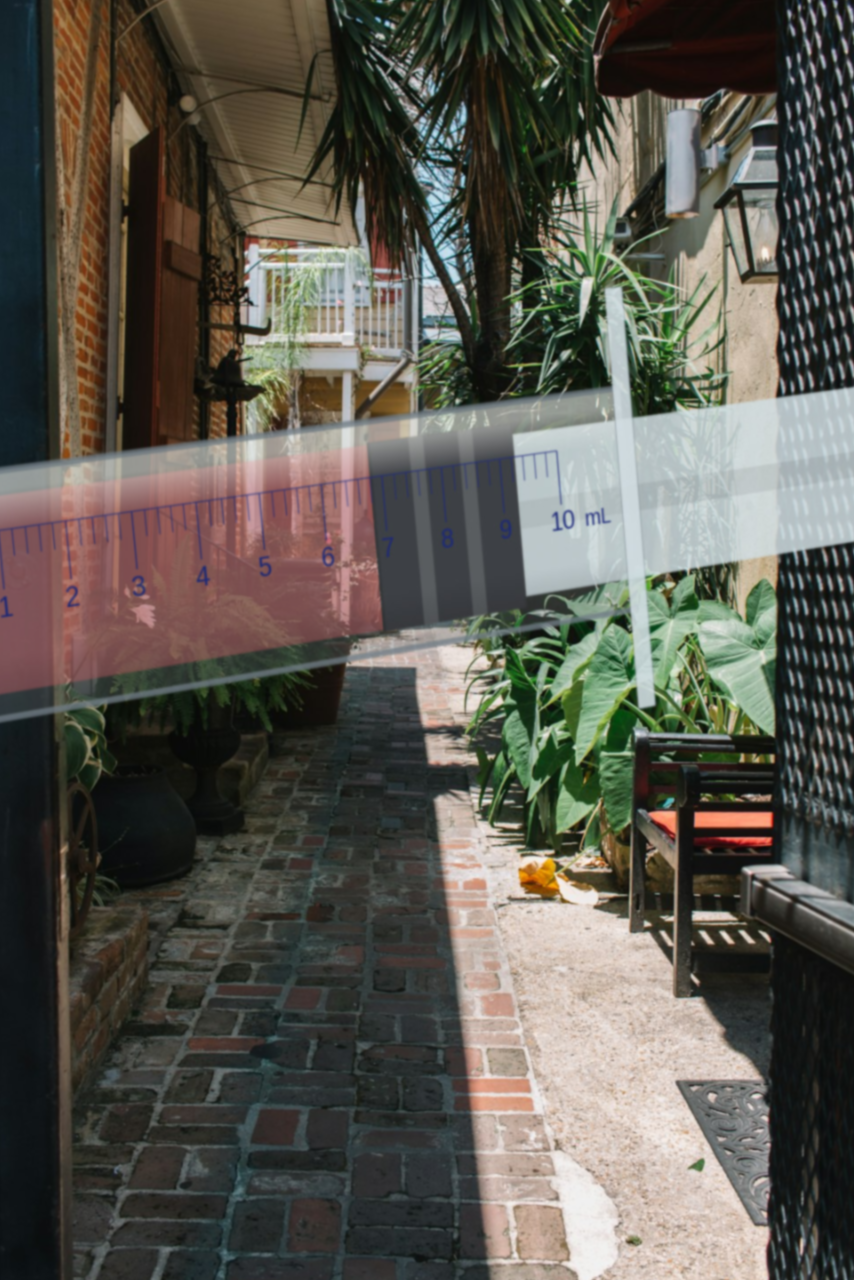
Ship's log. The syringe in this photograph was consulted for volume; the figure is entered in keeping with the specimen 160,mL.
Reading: 6.8,mL
